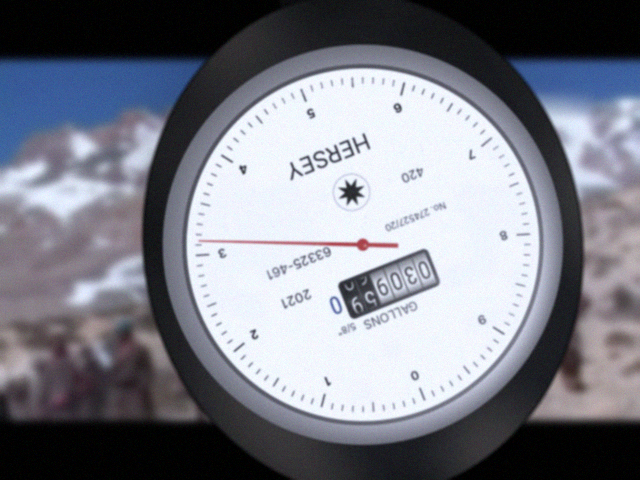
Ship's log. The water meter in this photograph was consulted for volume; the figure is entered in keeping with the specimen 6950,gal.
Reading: 309593.1,gal
